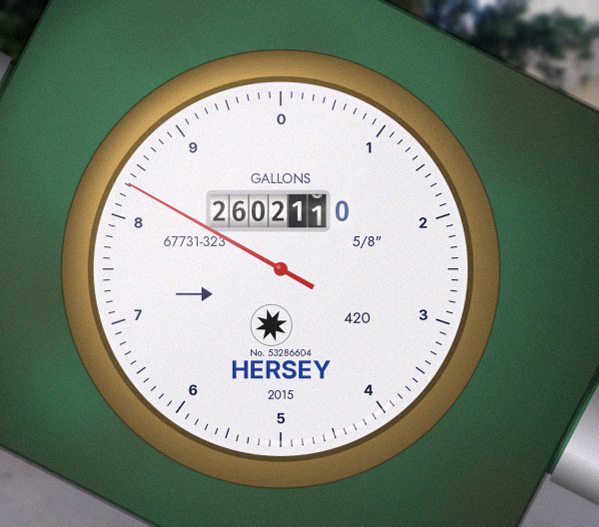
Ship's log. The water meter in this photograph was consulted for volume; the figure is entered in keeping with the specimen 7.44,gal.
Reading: 2602108.3,gal
